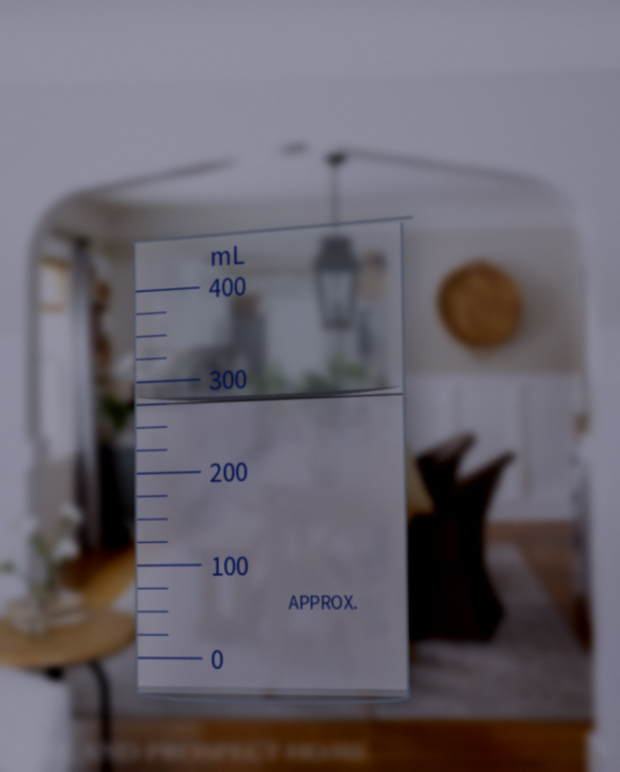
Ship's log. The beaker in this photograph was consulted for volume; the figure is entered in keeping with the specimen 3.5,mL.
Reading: 275,mL
